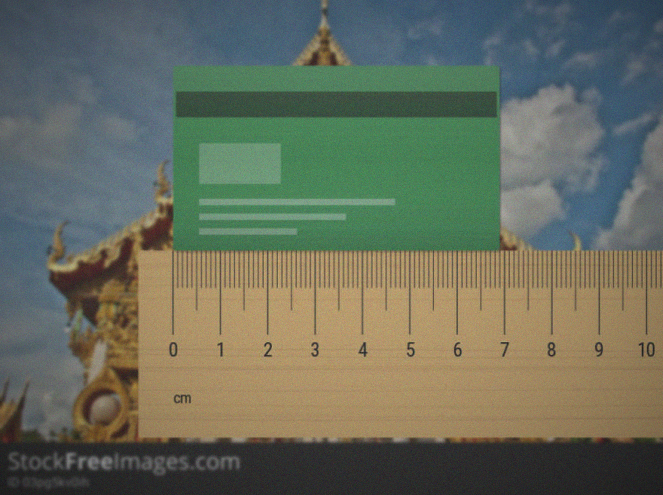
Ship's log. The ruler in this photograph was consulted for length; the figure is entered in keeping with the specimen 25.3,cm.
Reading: 6.9,cm
